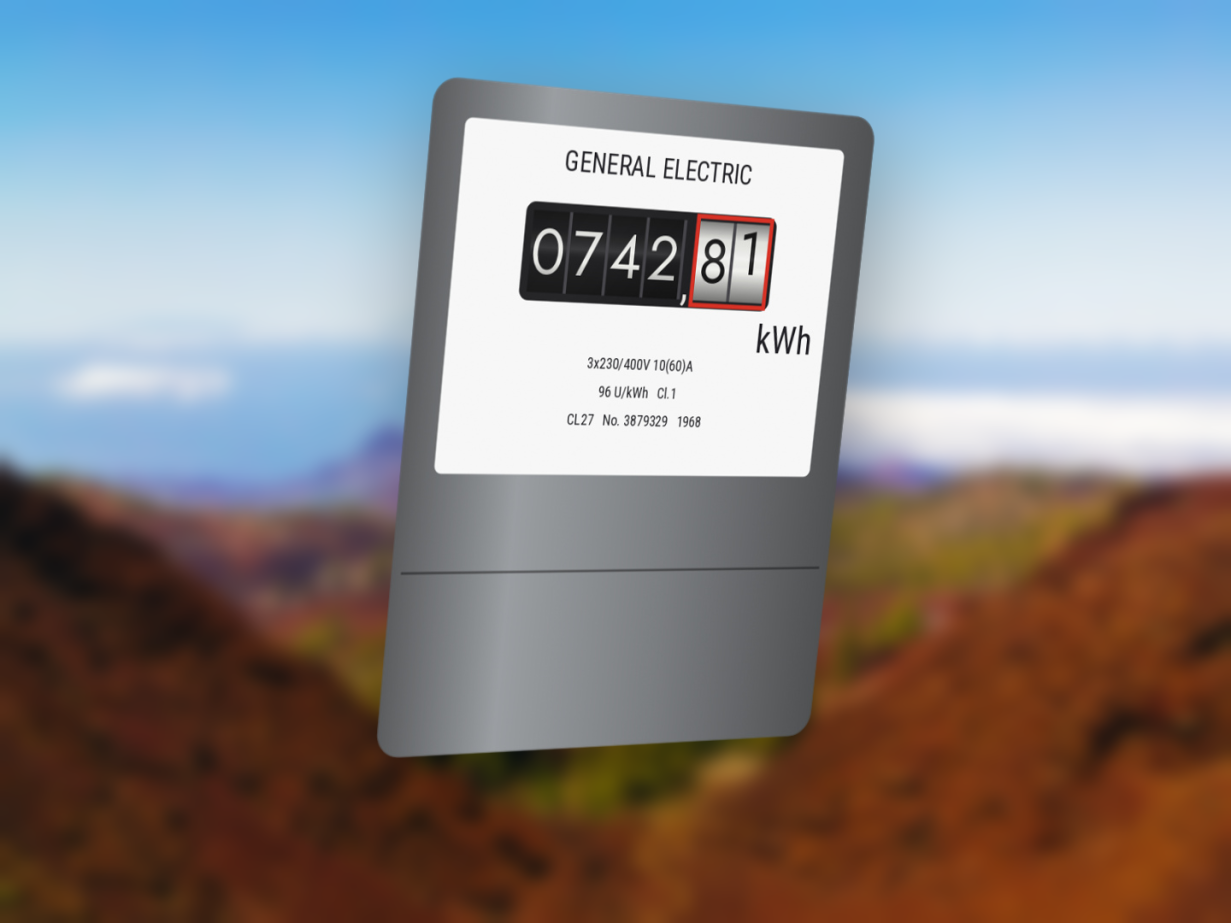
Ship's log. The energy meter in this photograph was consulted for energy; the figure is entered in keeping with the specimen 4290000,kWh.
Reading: 742.81,kWh
